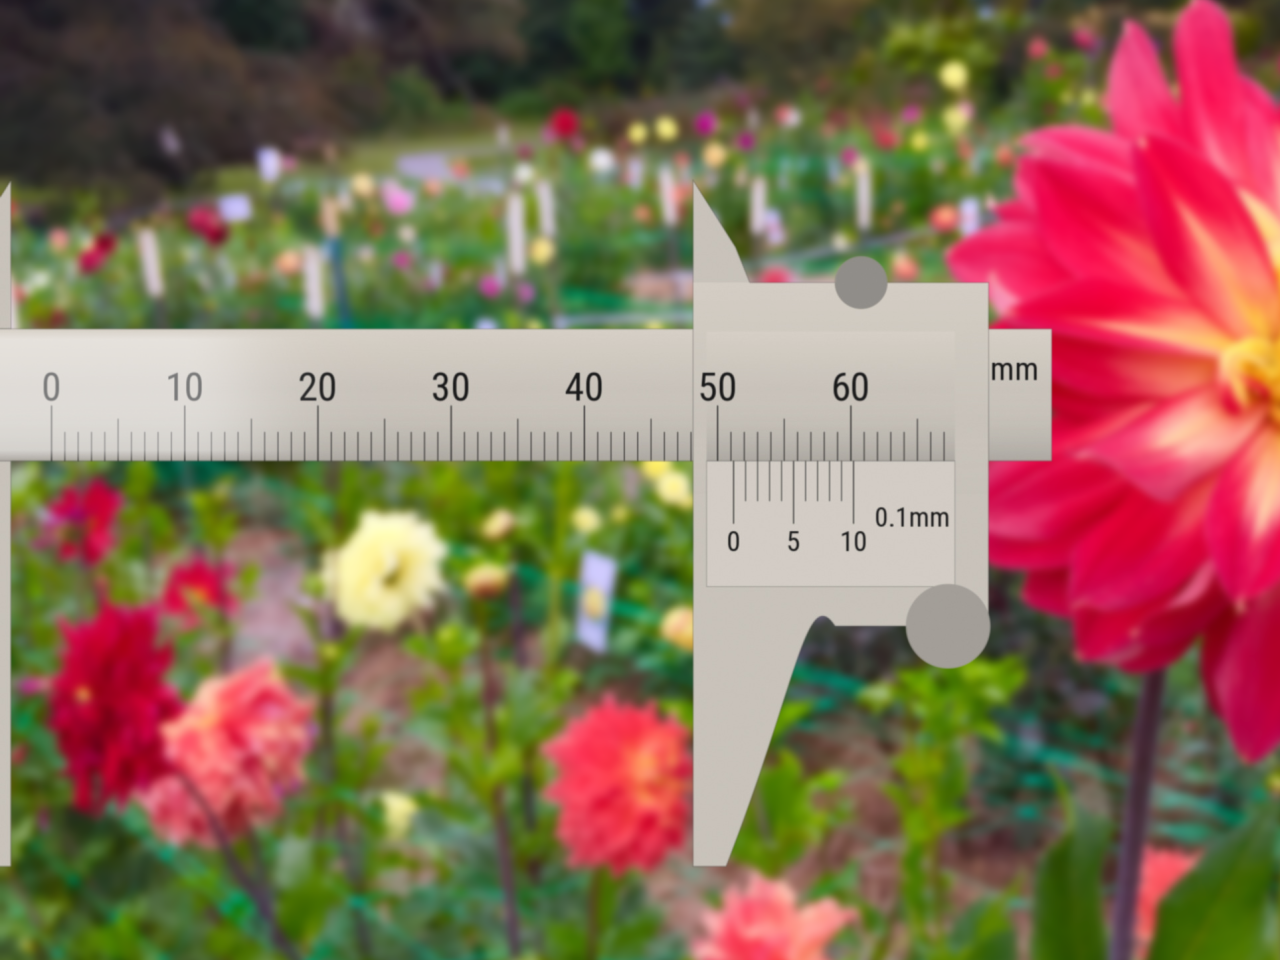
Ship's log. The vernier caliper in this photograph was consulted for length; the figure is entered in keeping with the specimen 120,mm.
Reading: 51.2,mm
